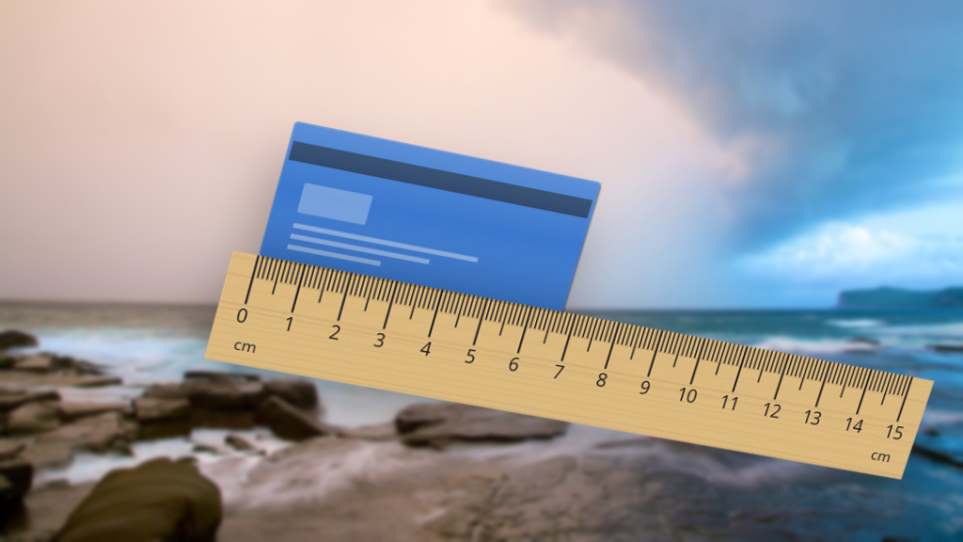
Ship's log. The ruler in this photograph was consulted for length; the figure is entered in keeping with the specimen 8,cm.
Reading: 6.7,cm
